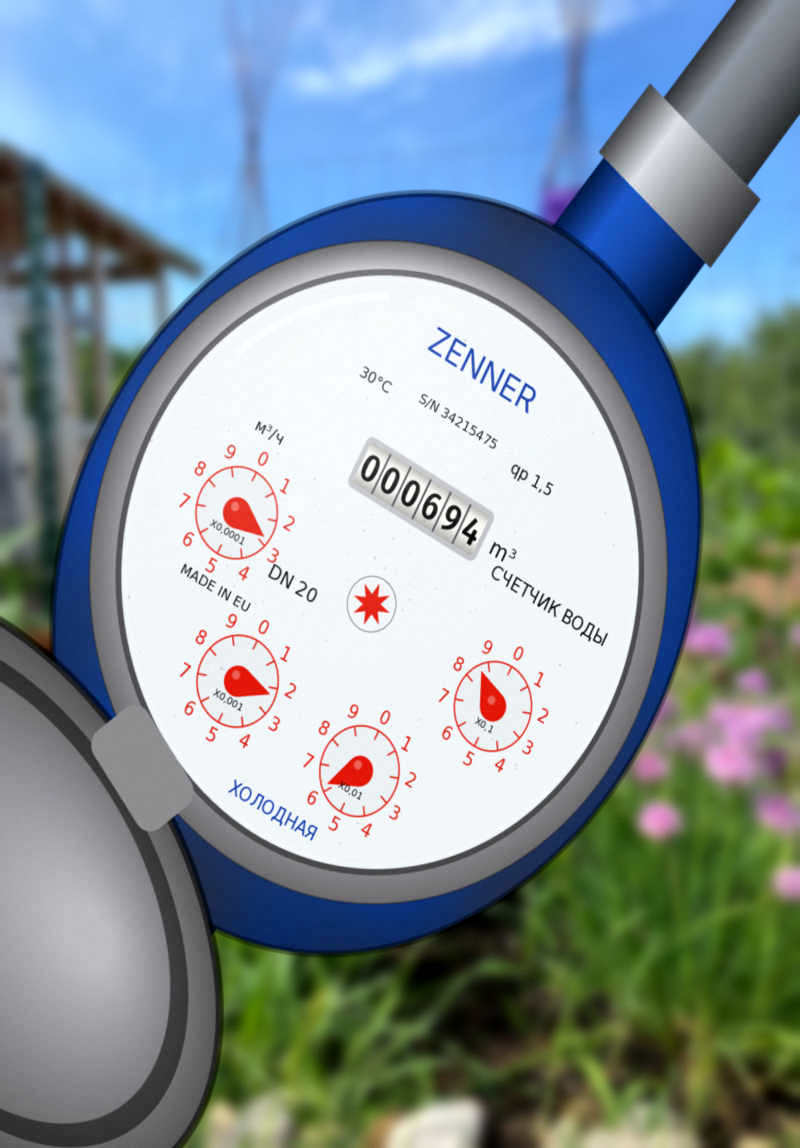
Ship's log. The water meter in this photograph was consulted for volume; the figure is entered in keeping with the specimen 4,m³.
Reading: 694.8622,m³
